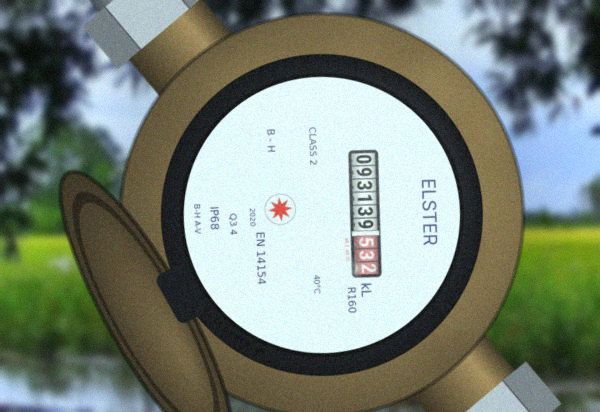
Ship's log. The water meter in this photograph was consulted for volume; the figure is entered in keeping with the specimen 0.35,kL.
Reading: 93139.532,kL
